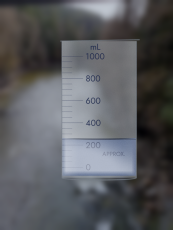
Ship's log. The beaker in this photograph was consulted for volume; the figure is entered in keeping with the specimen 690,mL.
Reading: 250,mL
